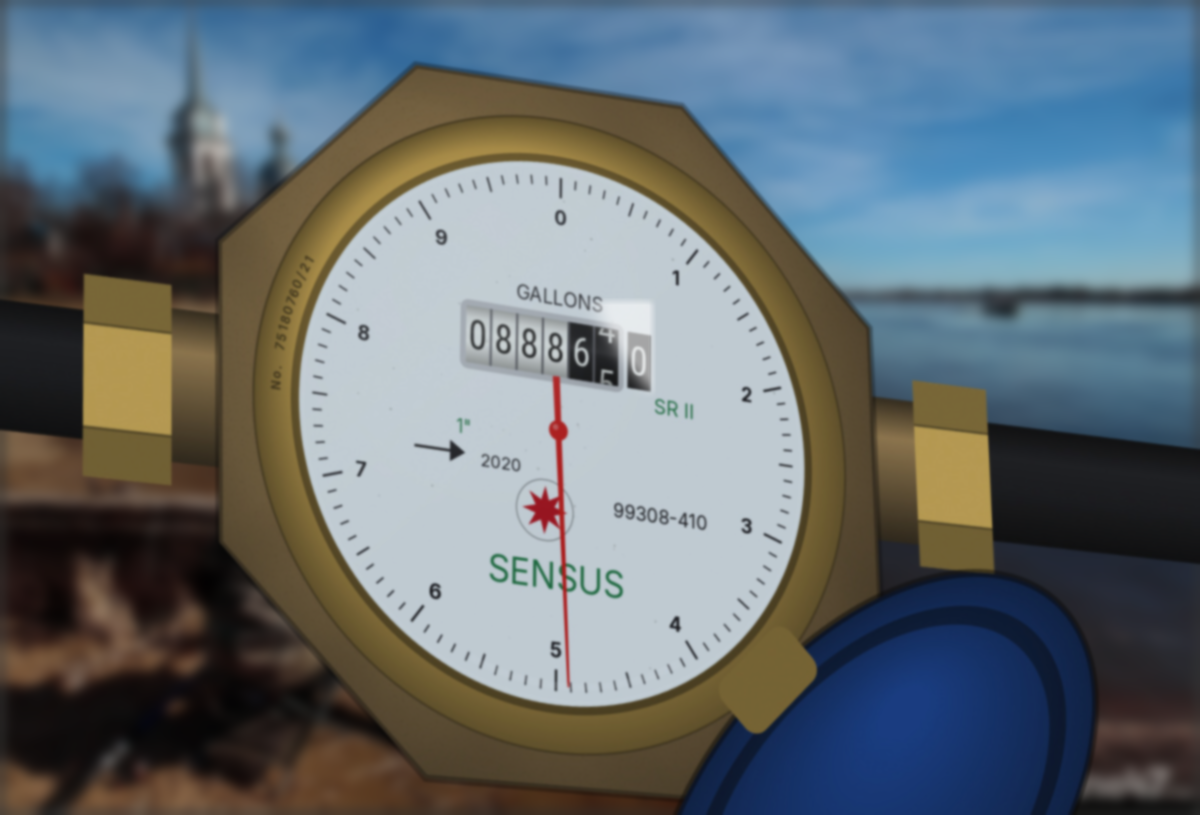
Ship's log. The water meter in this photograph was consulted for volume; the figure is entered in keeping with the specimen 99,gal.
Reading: 888644.9,gal
